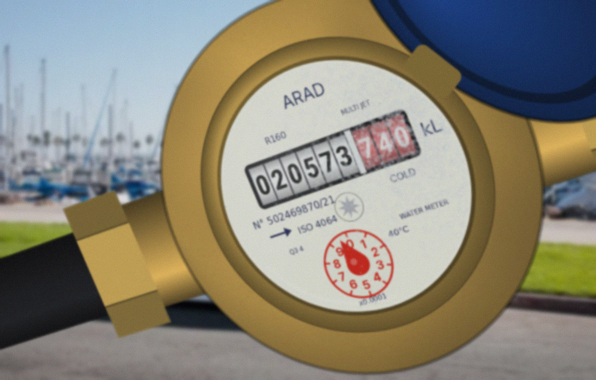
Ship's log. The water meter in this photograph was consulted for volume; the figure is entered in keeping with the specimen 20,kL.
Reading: 20573.7399,kL
